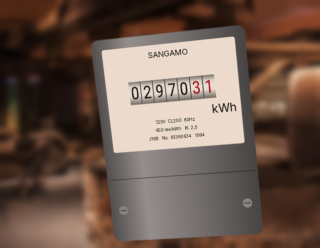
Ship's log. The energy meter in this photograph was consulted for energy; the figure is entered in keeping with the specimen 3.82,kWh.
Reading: 2970.31,kWh
